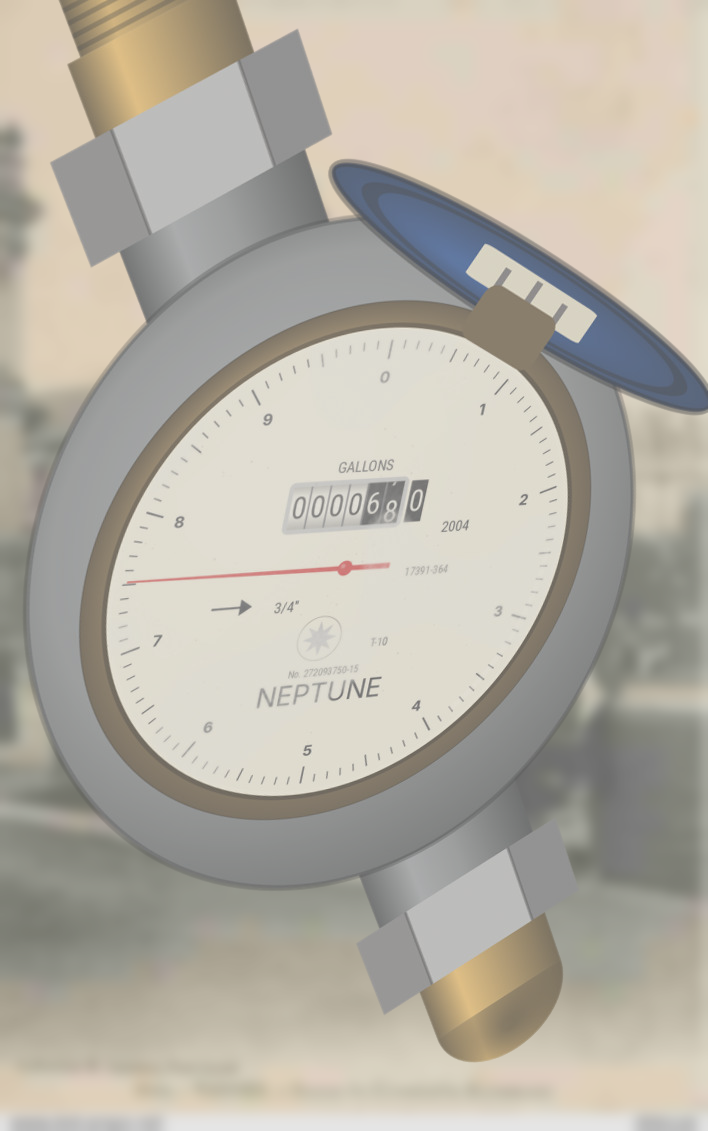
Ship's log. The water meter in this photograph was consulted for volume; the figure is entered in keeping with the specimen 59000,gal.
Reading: 677.5,gal
